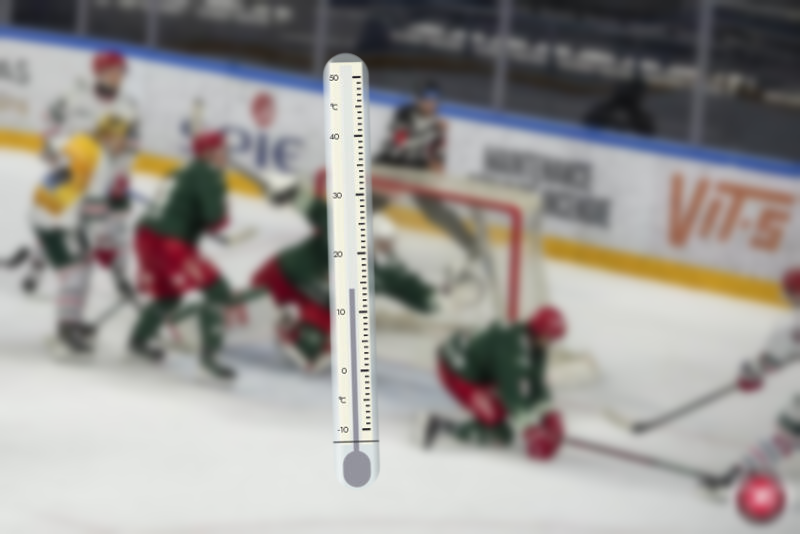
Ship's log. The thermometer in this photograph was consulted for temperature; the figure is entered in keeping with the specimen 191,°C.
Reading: 14,°C
